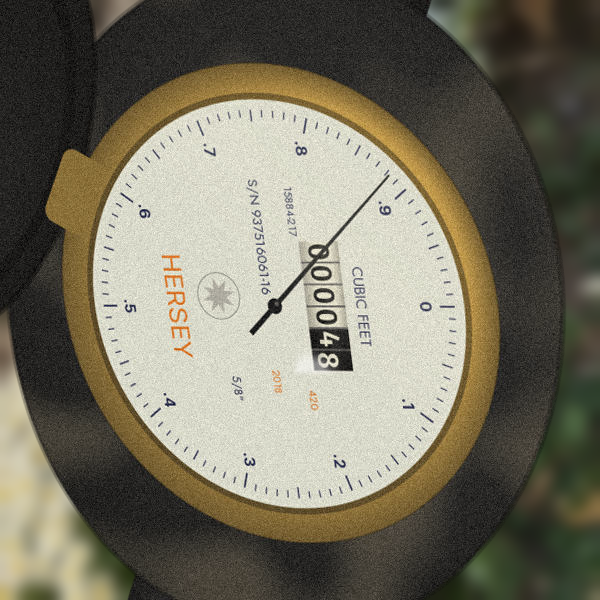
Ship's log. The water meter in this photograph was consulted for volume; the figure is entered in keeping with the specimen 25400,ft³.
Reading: 47.88,ft³
